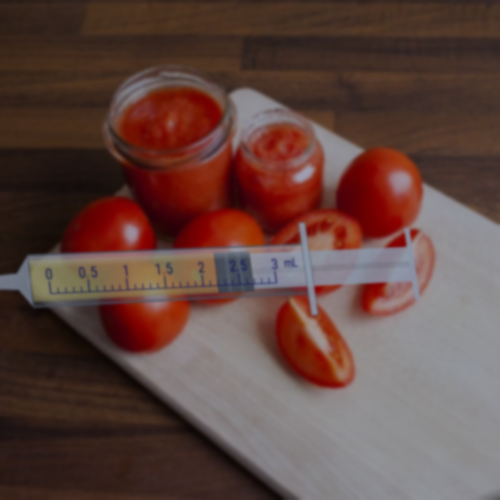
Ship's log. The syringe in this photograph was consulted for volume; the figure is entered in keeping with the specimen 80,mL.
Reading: 2.2,mL
